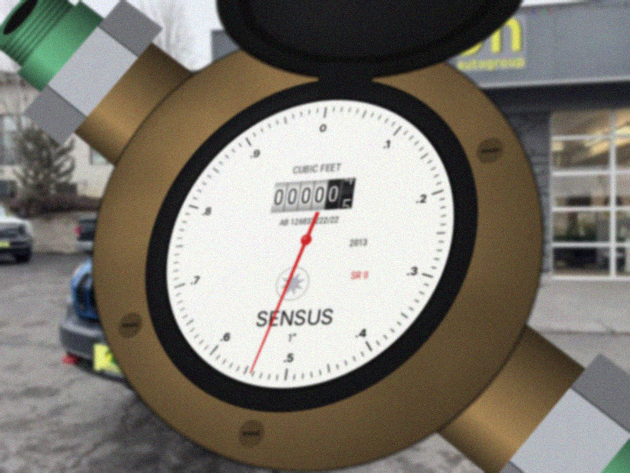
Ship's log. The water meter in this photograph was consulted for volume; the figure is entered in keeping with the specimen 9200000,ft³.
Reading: 4.54,ft³
